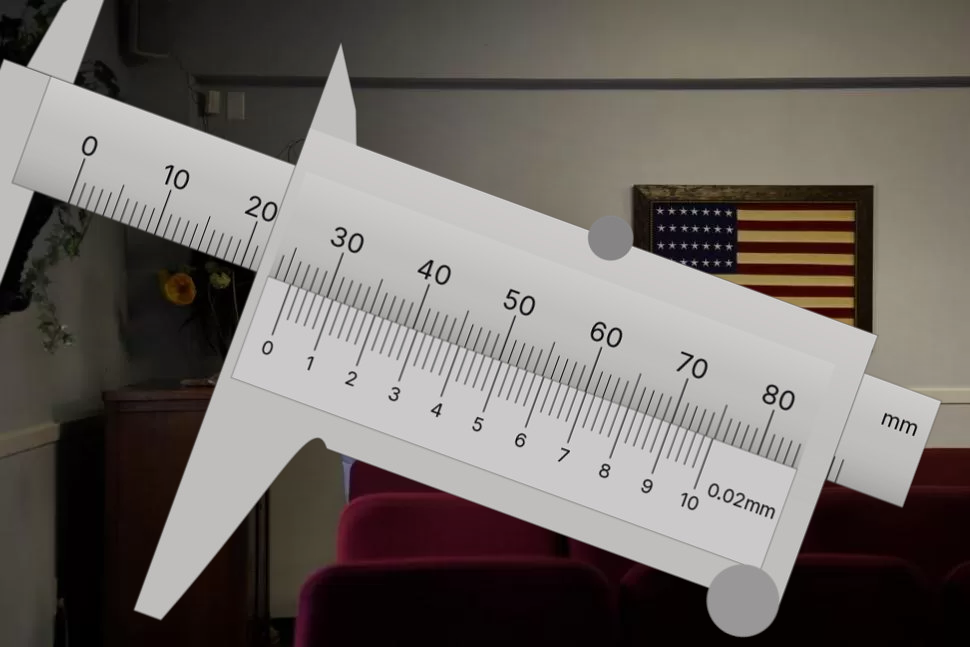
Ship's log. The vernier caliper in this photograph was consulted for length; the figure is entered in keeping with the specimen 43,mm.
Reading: 25.8,mm
